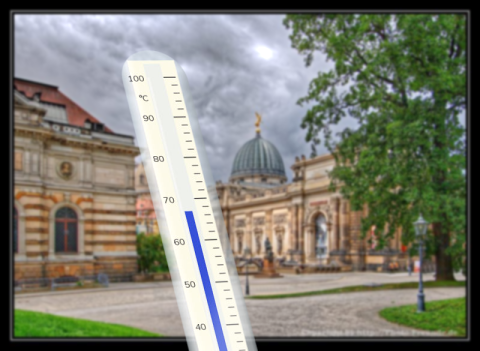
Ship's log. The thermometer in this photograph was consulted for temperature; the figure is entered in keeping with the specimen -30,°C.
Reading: 67,°C
